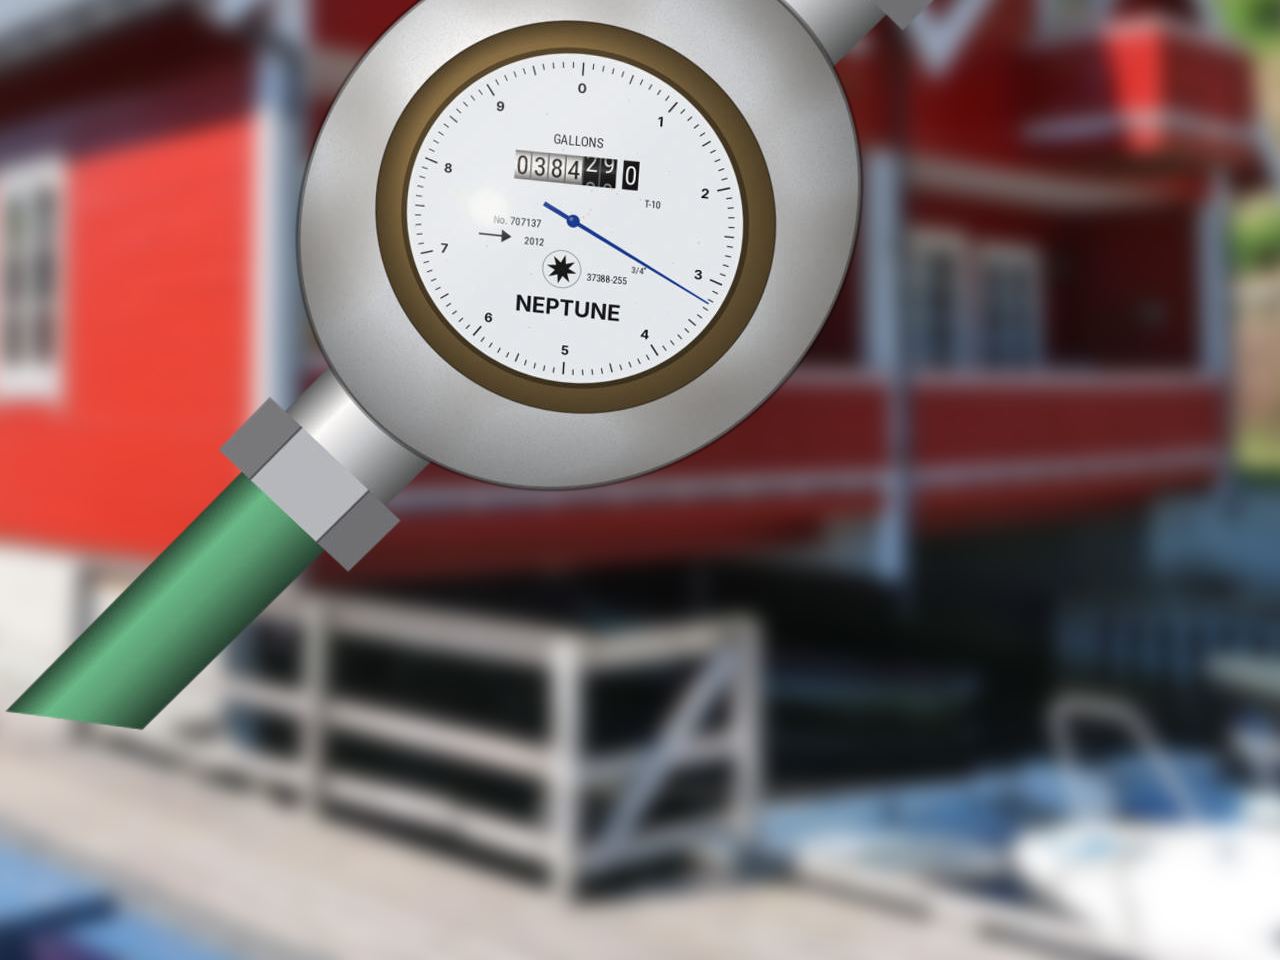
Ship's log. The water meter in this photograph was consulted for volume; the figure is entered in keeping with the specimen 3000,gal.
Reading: 384293.2,gal
